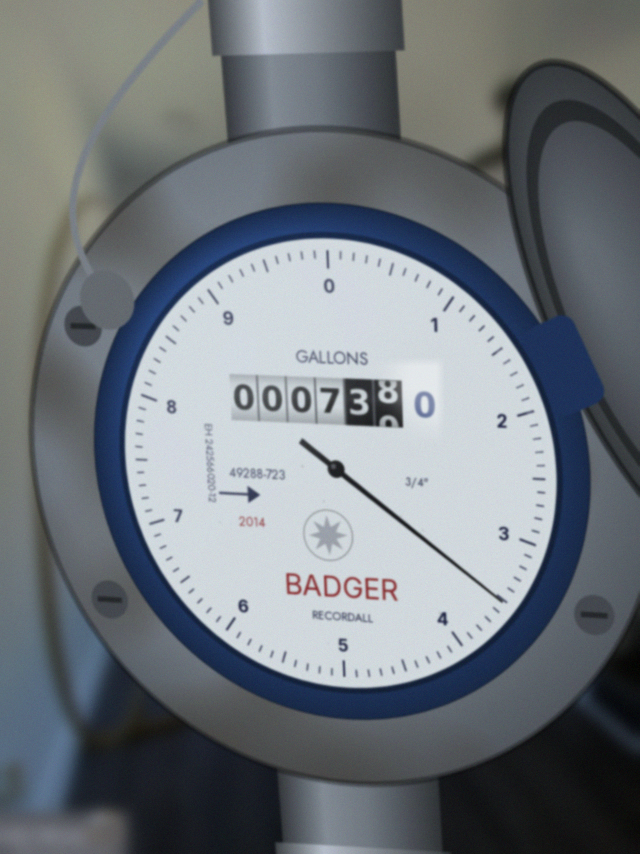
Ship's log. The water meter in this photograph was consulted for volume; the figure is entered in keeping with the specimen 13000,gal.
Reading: 7383.5,gal
